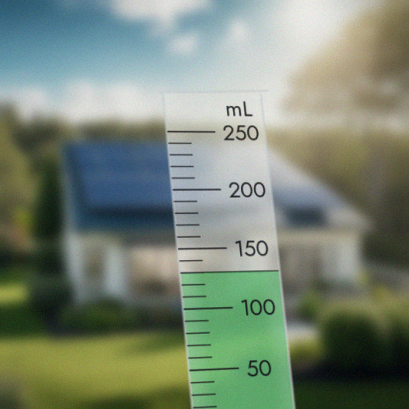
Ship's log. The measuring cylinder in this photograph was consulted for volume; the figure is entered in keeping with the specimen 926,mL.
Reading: 130,mL
